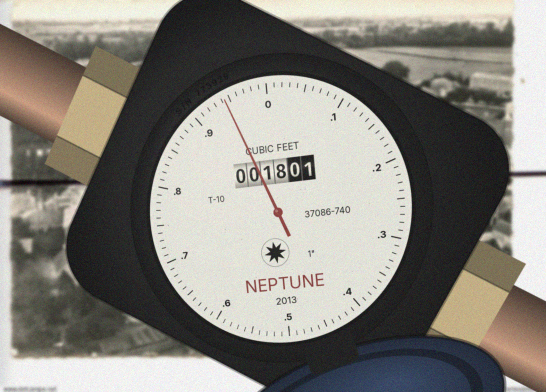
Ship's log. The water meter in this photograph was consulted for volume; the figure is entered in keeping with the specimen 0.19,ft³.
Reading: 1800.94,ft³
